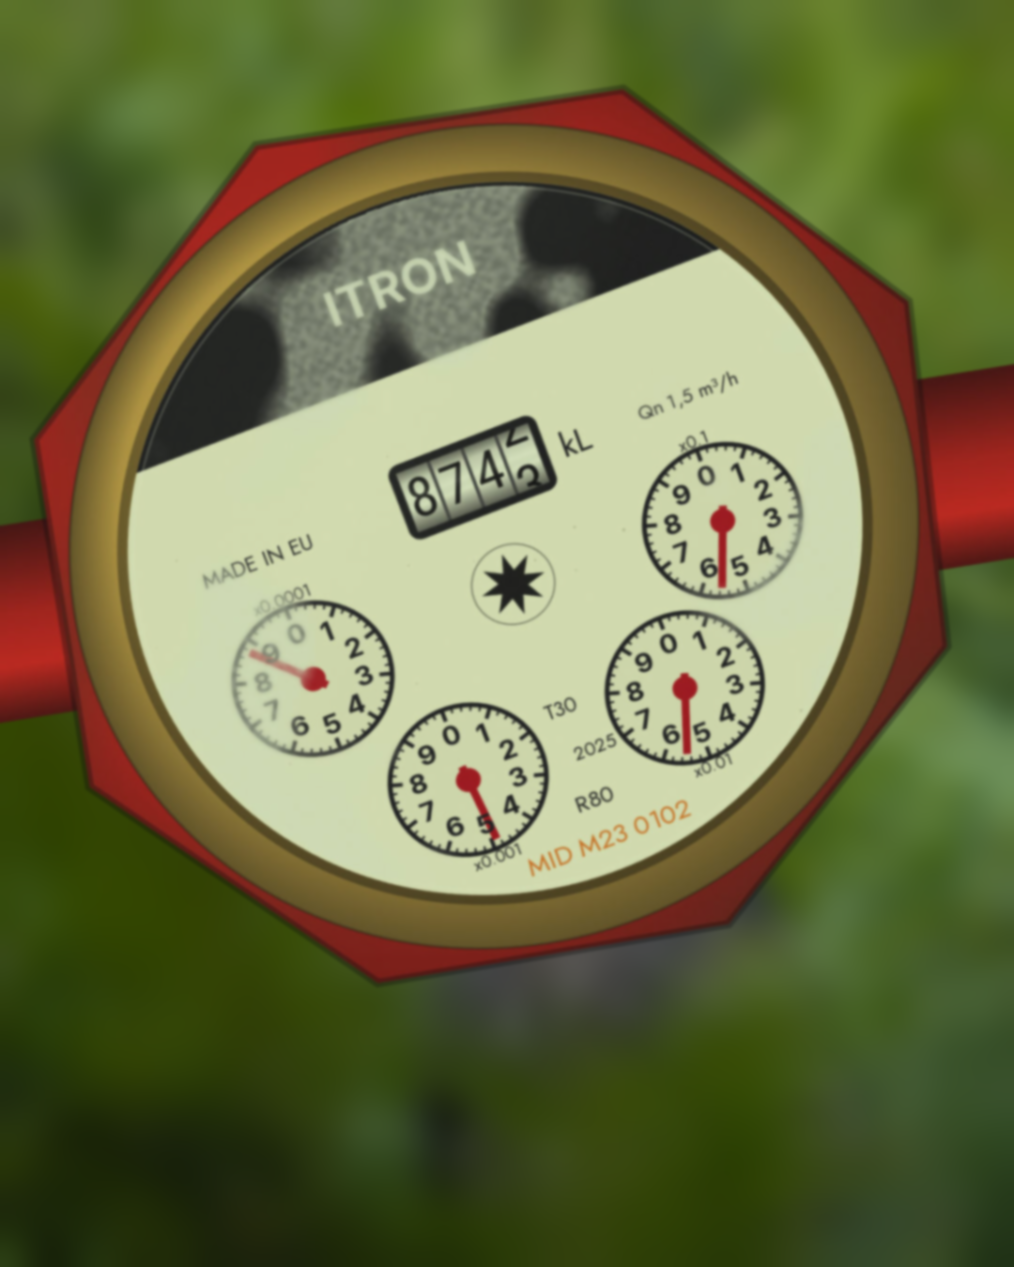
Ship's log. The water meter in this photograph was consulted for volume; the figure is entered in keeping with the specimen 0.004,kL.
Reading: 8742.5548,kL
